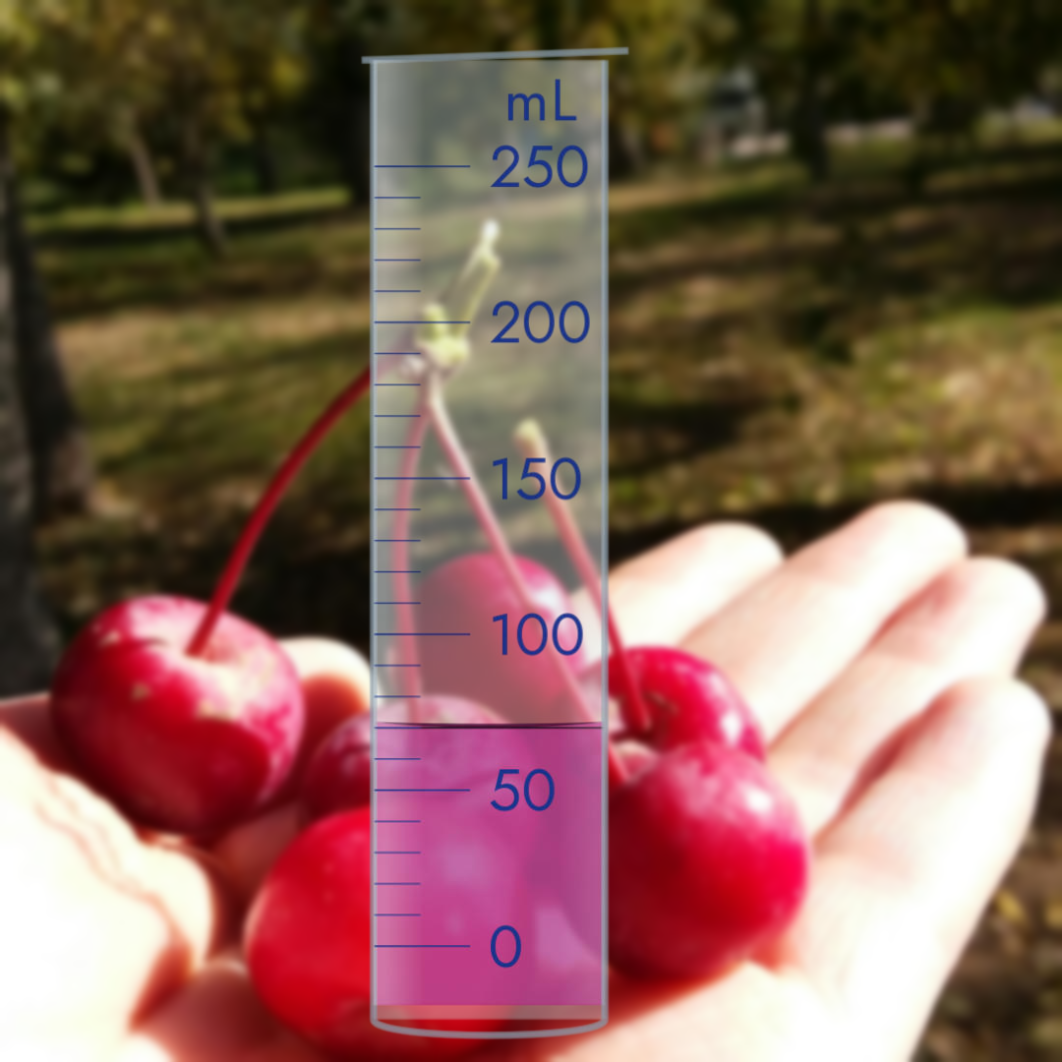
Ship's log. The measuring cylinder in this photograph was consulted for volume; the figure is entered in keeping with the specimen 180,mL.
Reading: 70,mL
